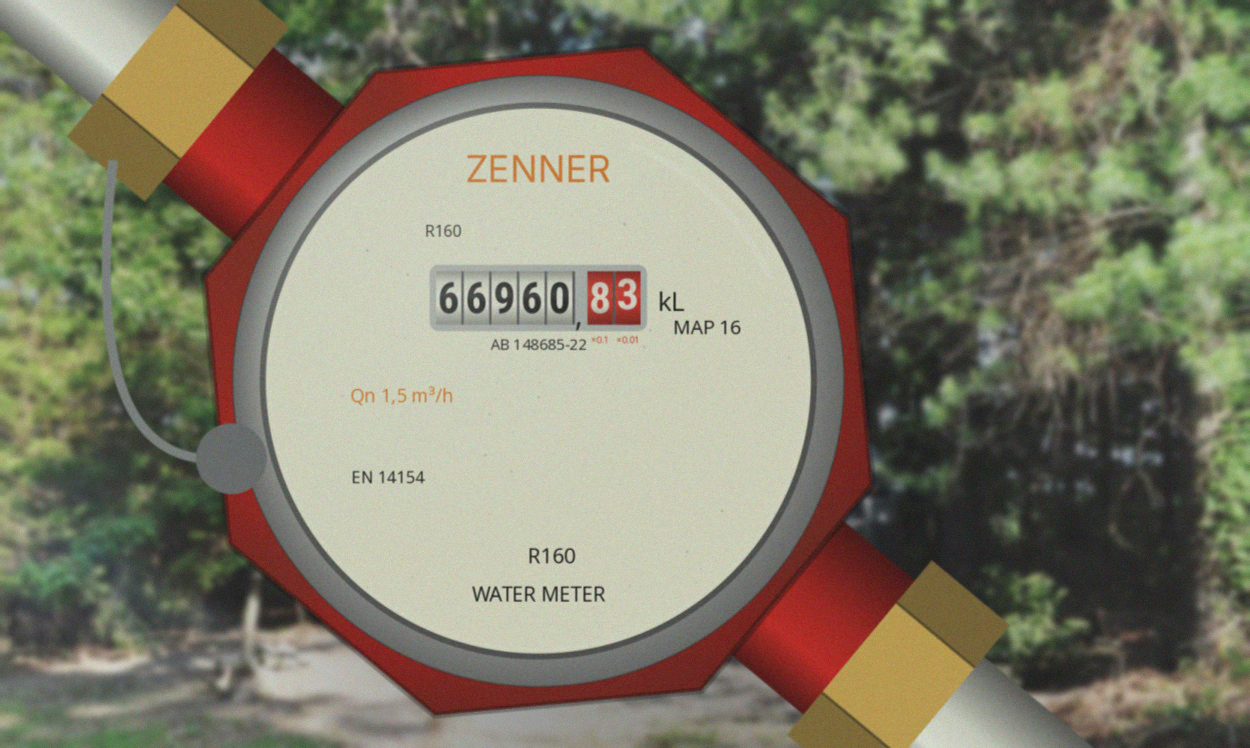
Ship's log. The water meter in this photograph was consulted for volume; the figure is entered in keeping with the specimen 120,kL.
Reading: 66960.83,kL
